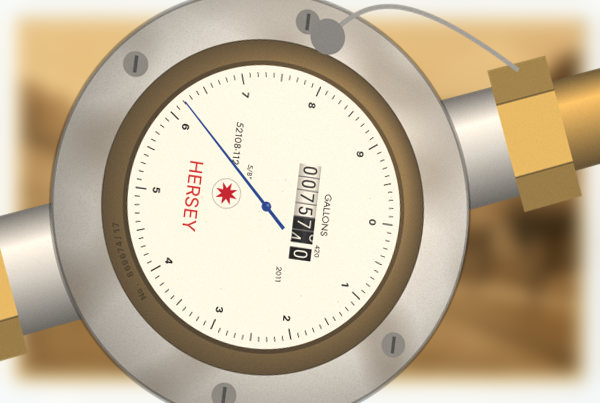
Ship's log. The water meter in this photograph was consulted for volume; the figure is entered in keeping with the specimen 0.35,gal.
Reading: 75736.2,gal
